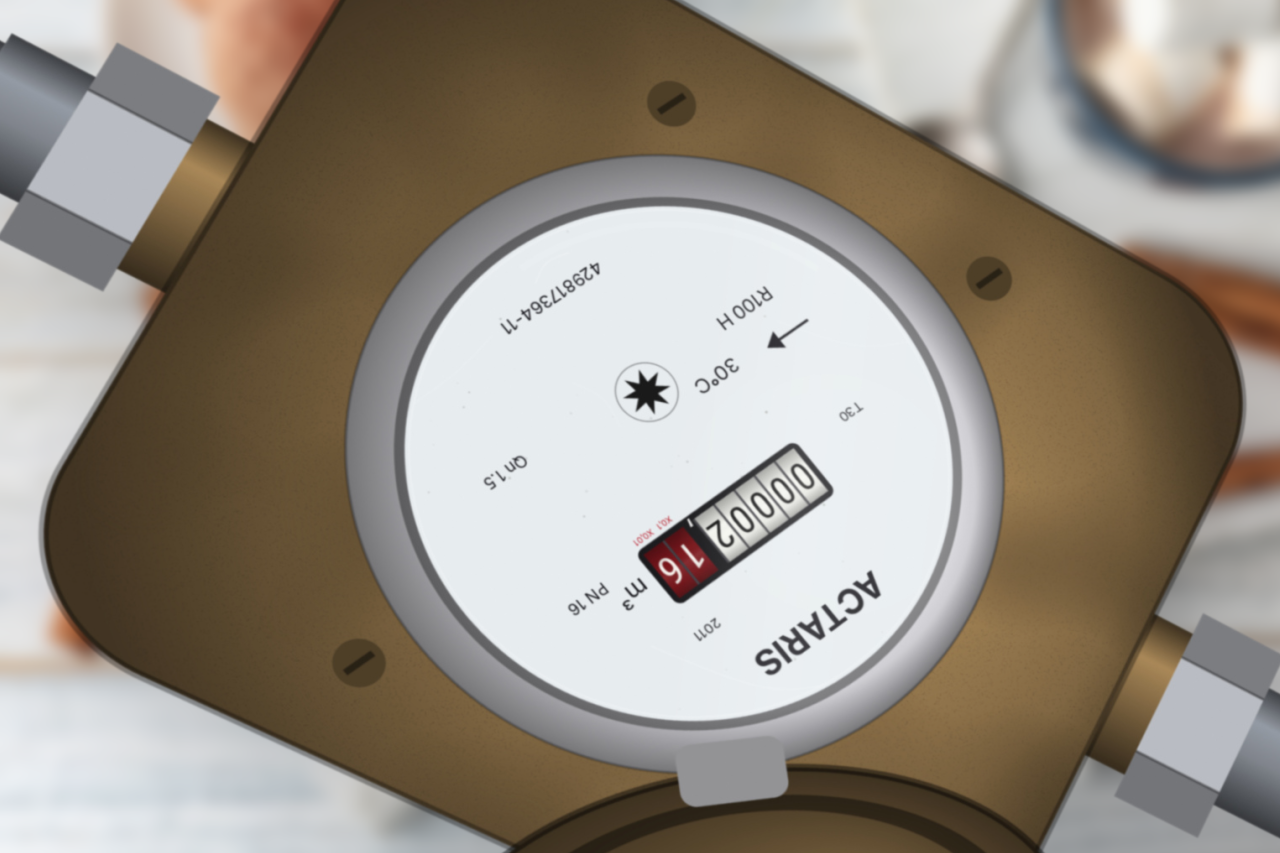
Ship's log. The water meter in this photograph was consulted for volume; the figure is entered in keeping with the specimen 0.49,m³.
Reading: 2.16,m³
